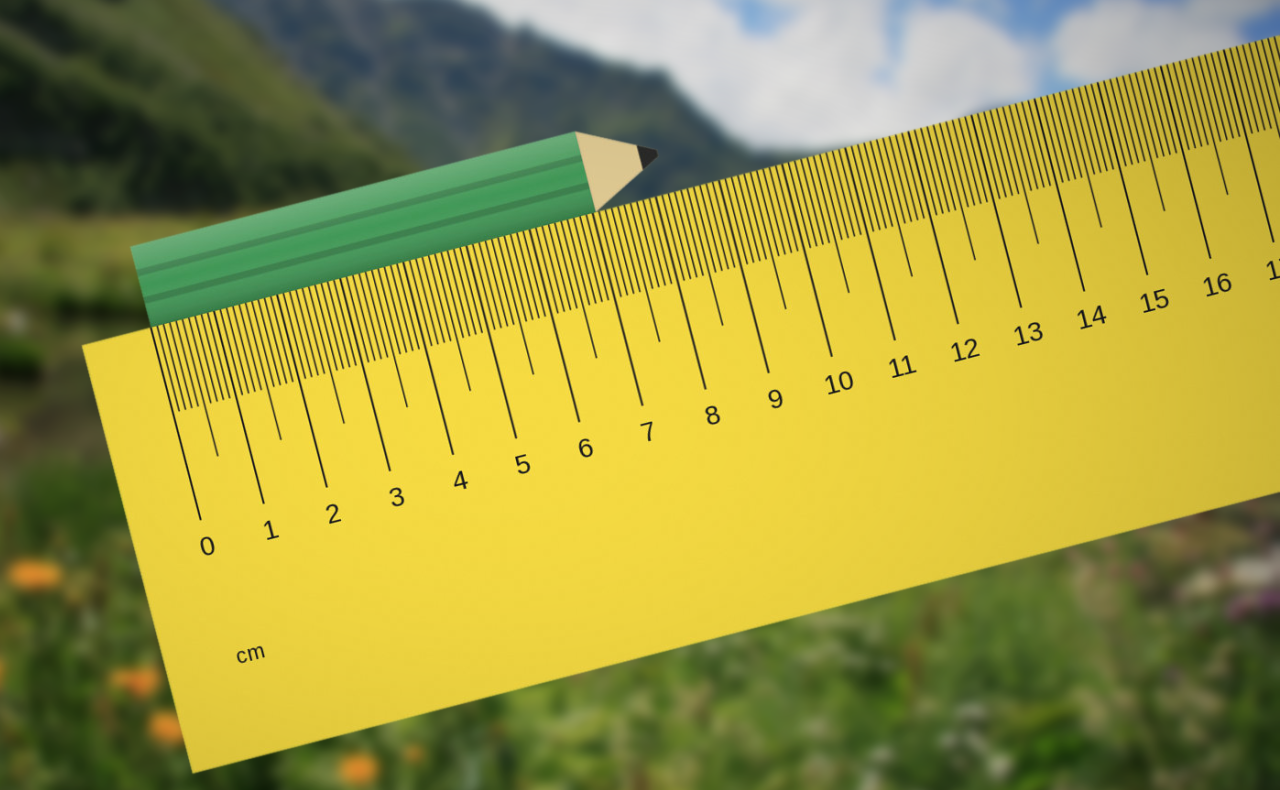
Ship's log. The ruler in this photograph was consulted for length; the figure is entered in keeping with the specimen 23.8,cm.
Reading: 8.2,cm
